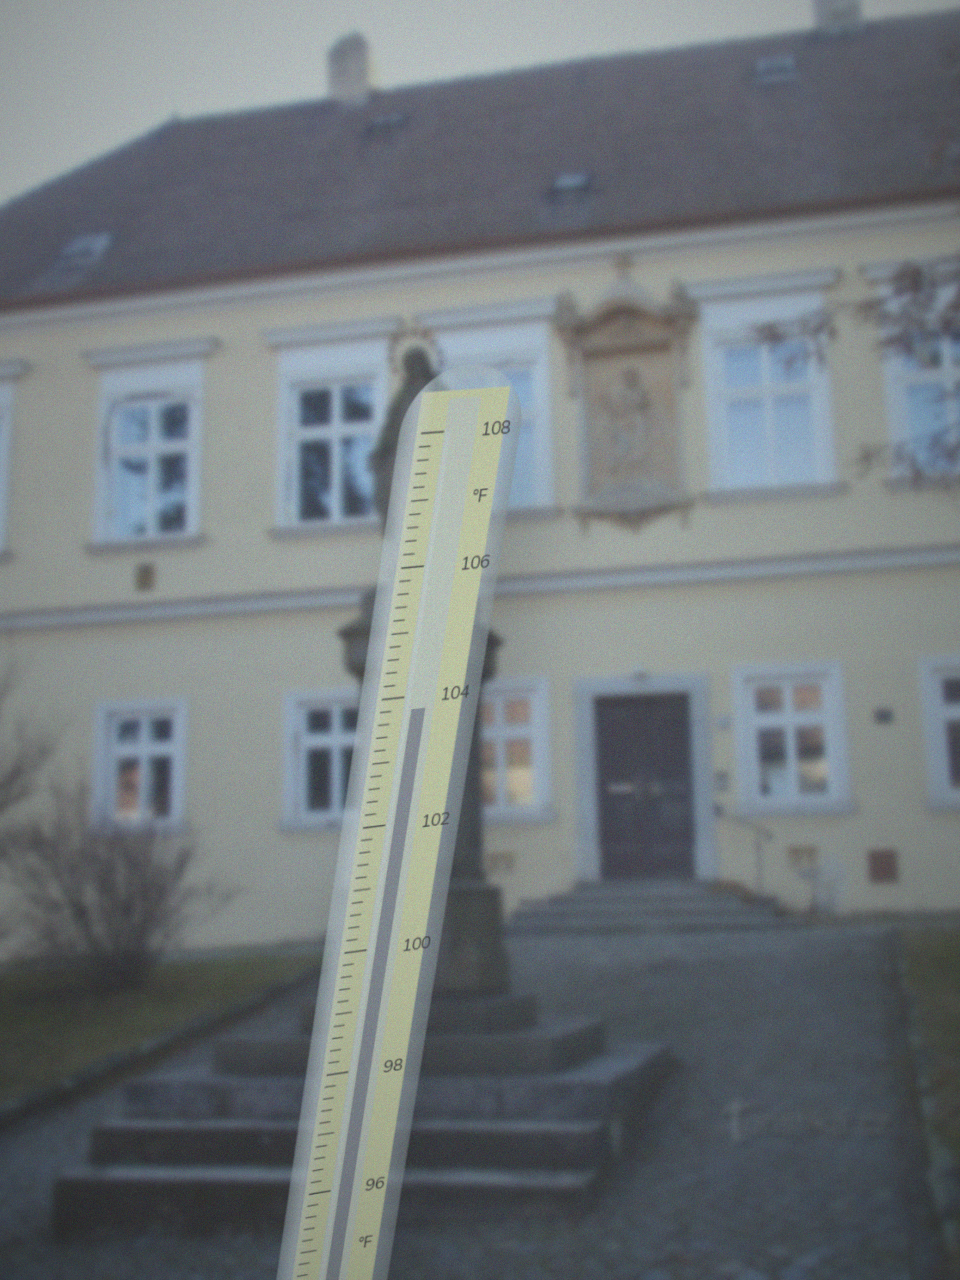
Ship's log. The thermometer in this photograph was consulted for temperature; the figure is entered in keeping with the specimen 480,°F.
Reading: 103.8,°F
